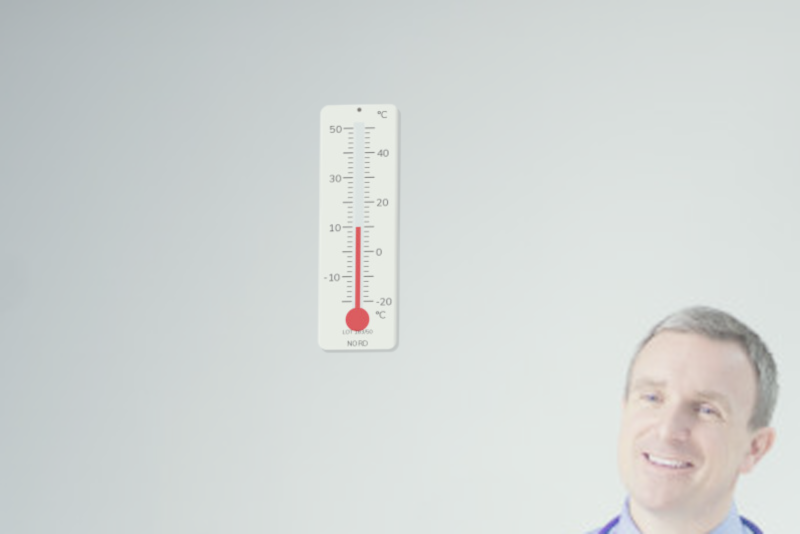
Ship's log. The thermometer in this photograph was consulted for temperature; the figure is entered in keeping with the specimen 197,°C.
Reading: 10,°C
